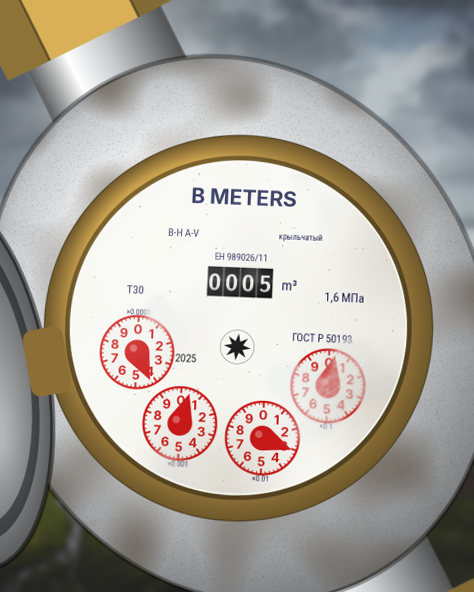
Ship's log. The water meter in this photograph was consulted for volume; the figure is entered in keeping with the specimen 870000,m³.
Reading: 5.0304,m³
